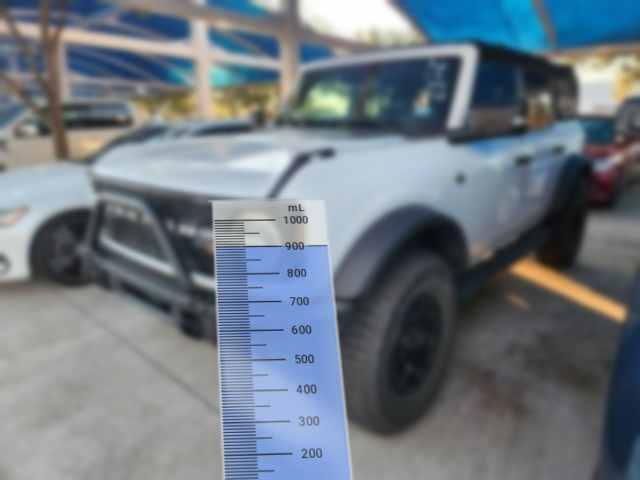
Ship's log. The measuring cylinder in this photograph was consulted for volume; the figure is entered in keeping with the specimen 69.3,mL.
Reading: 900,mL
